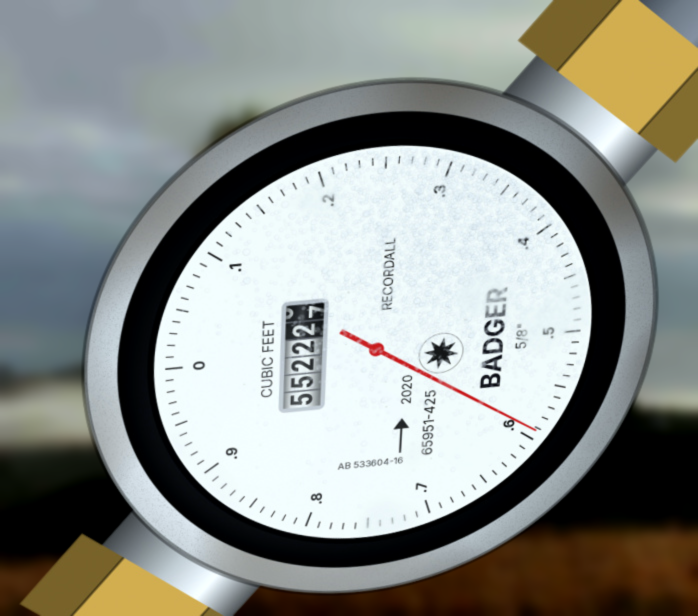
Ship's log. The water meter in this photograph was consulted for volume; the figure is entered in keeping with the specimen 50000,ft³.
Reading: 552226.59,ft³
